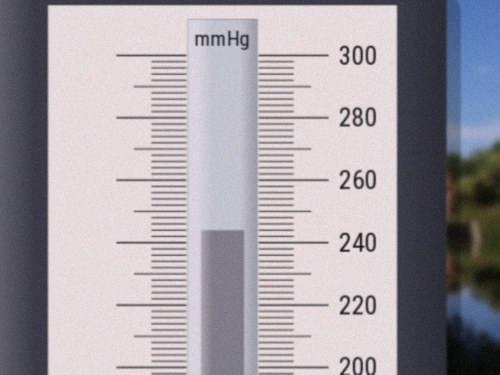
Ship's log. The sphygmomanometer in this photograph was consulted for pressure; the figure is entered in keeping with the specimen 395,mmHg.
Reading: 244,mmHg
